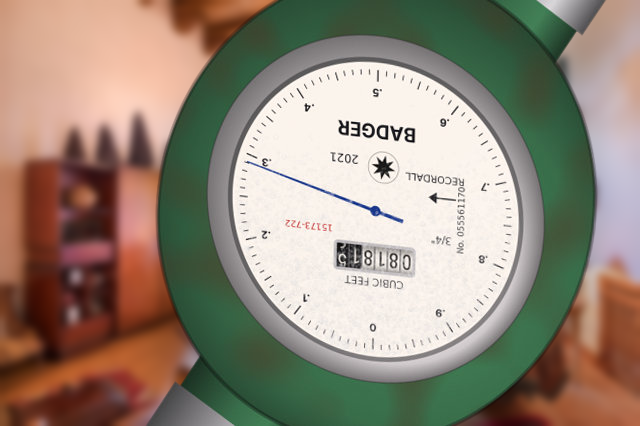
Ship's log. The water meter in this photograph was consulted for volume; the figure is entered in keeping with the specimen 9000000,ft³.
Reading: 81815.29,ft³
